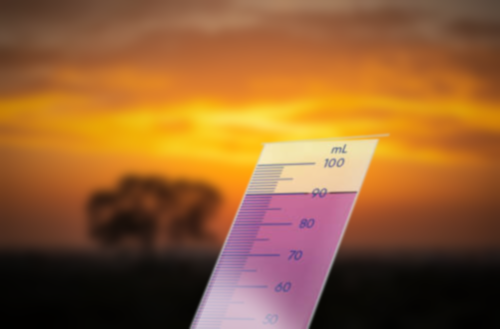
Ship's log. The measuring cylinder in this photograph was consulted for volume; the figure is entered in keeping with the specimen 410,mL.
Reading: 90,mL
